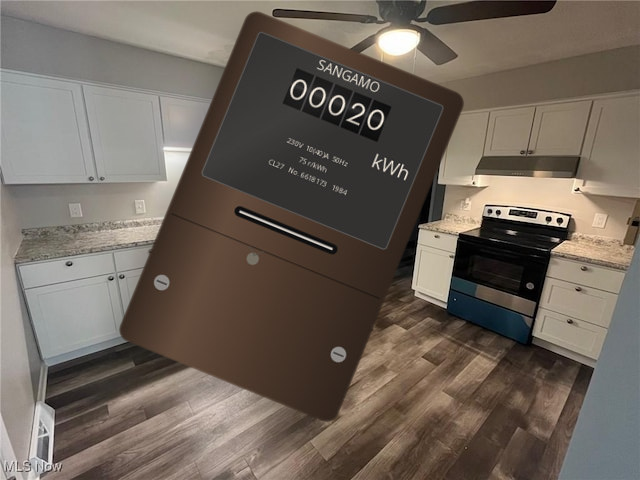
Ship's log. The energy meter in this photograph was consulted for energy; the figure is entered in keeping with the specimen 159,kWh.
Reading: 20,kWh
